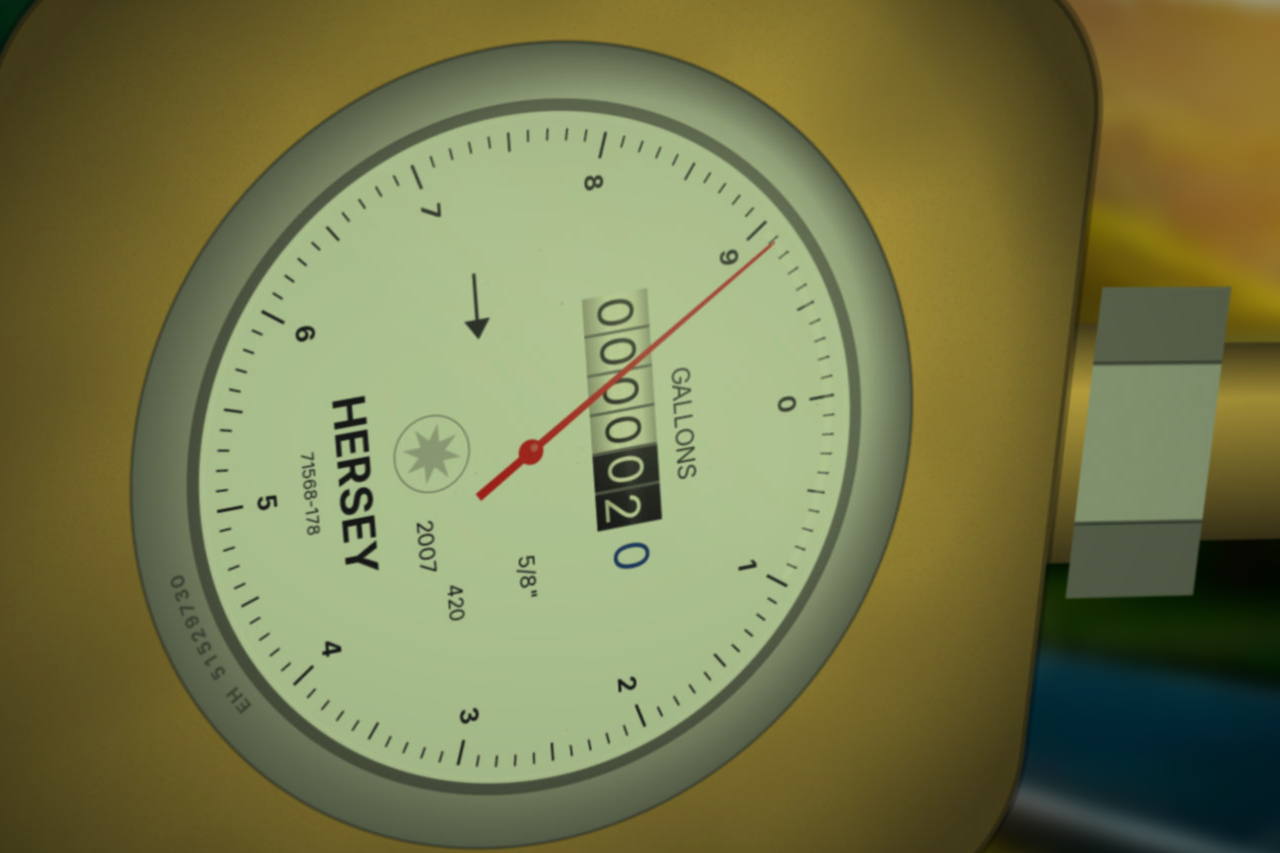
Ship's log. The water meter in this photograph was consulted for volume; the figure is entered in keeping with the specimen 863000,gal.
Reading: 19.1,gal
